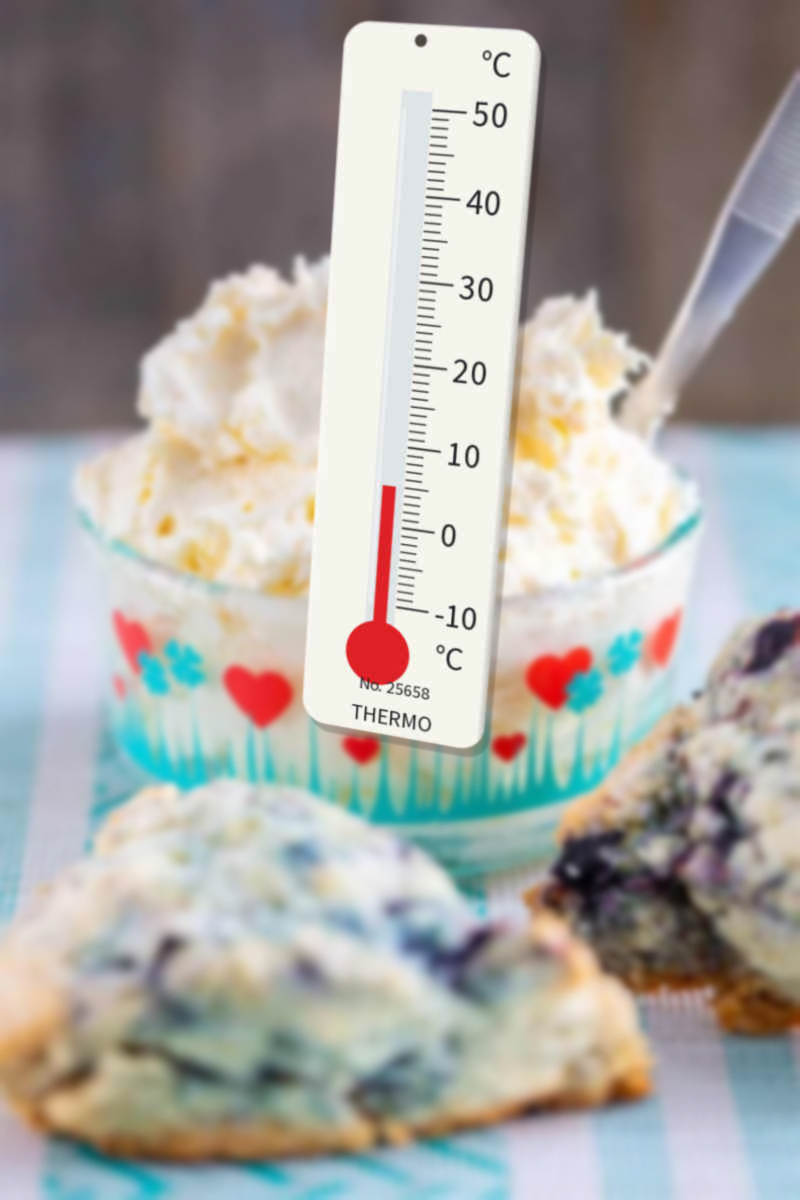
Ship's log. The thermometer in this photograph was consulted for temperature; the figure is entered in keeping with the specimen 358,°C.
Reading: 5,°C
